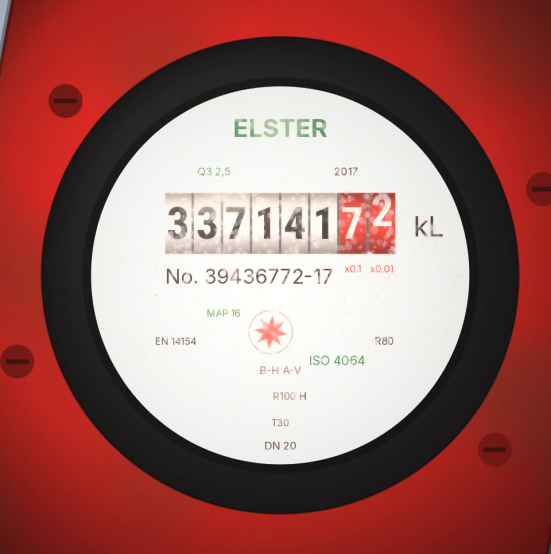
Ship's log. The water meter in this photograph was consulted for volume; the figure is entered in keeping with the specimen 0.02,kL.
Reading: 337141.72,kL
